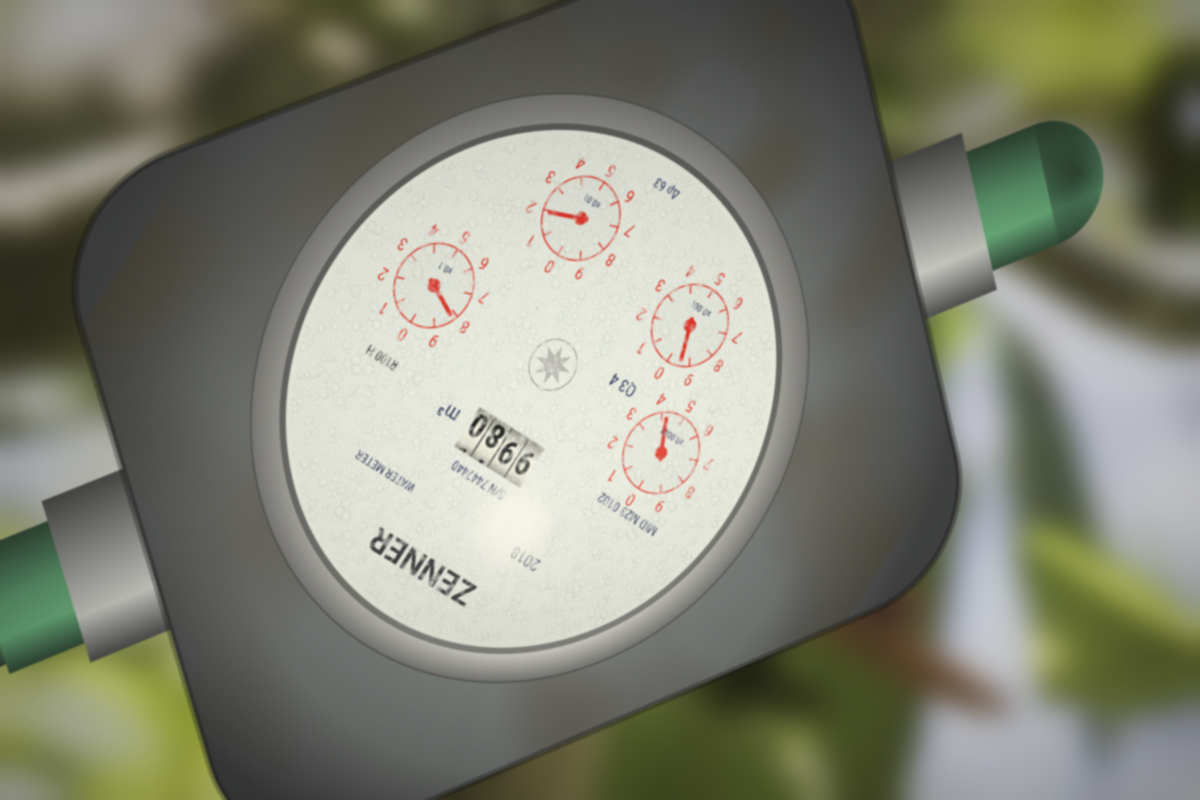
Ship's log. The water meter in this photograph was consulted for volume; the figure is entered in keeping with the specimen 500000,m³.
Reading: 9979.8194,m³
